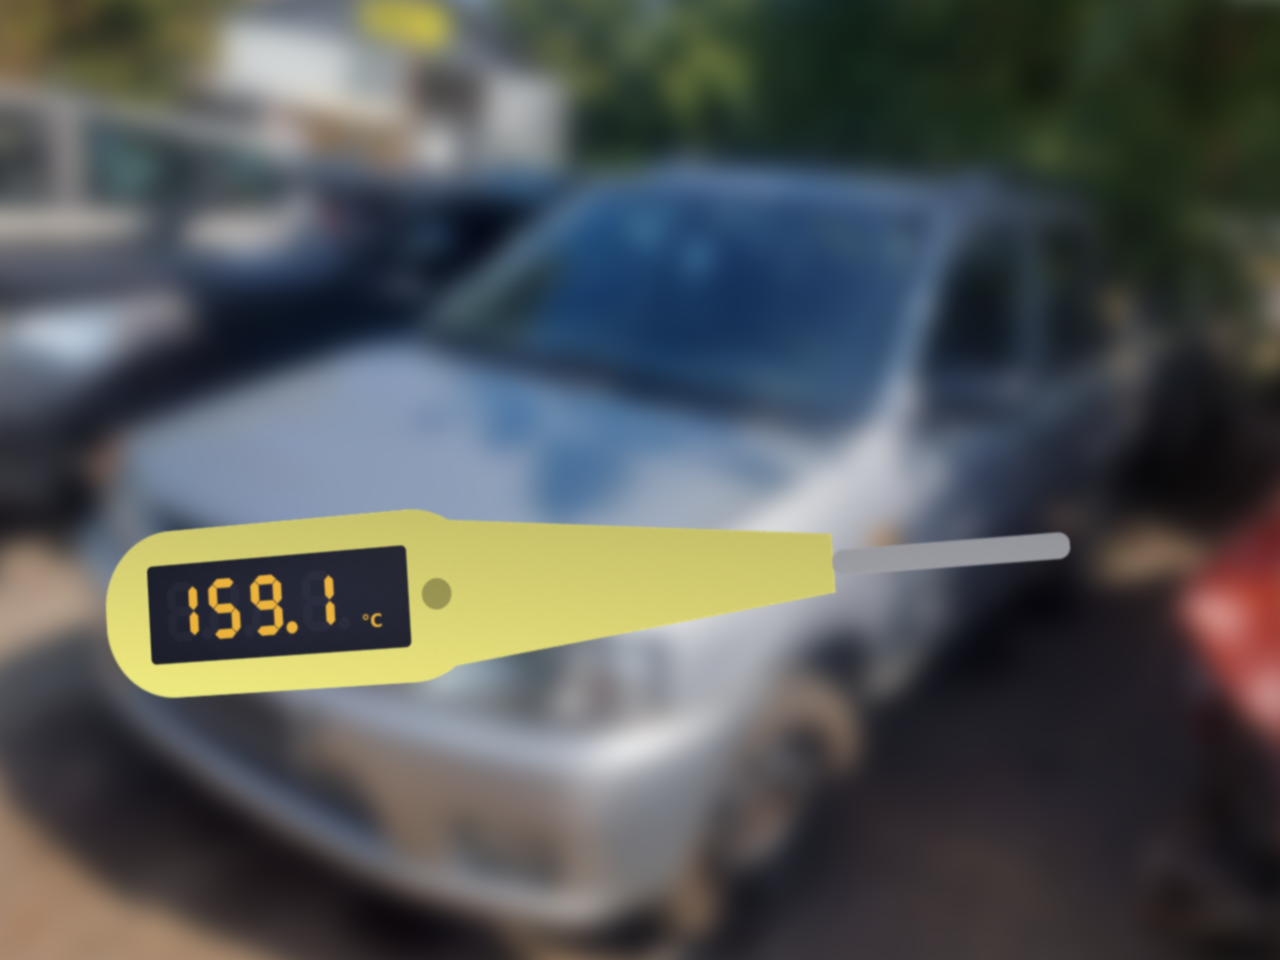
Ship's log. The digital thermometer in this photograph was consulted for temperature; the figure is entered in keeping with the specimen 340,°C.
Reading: 159.1,°C
